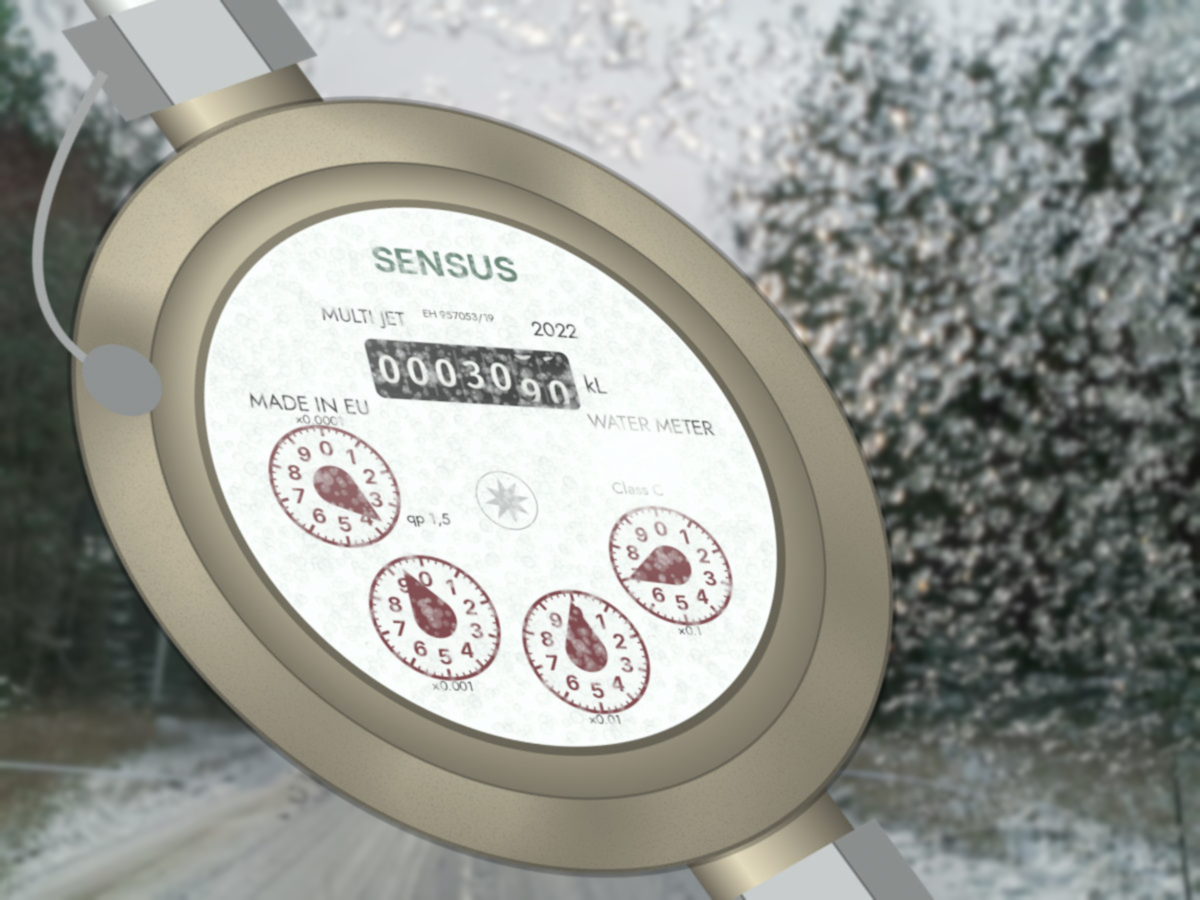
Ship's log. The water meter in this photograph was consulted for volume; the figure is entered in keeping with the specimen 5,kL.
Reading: 3089.6993,kL
